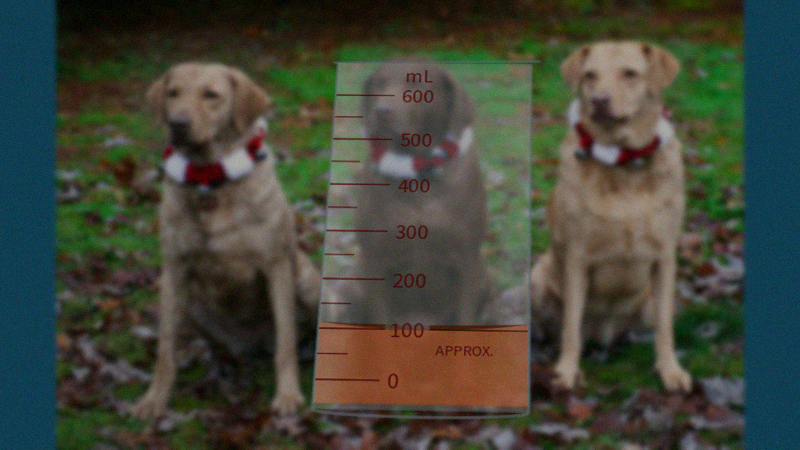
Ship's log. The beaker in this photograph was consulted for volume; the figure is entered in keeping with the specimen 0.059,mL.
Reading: 100,mL
